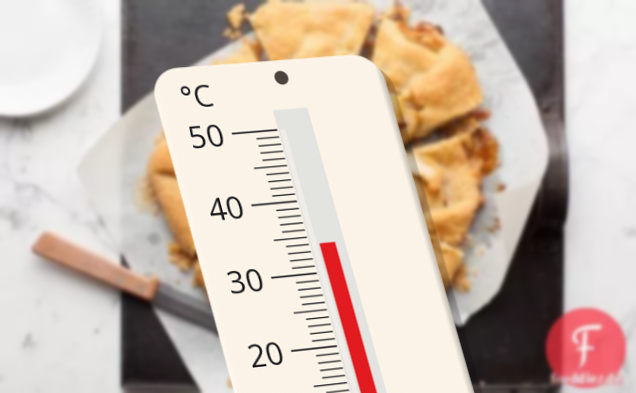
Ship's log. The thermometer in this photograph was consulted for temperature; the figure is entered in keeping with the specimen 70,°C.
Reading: 34,°C
